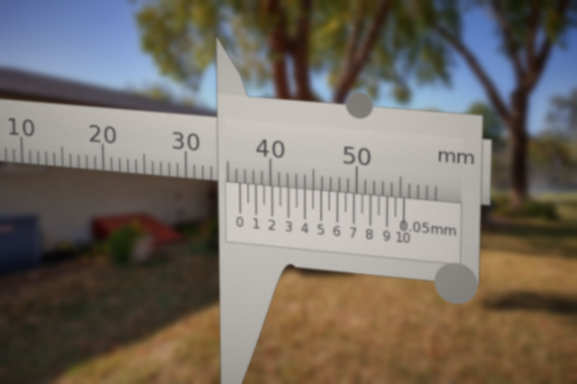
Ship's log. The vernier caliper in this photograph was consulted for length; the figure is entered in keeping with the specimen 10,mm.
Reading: 36.4,mm
